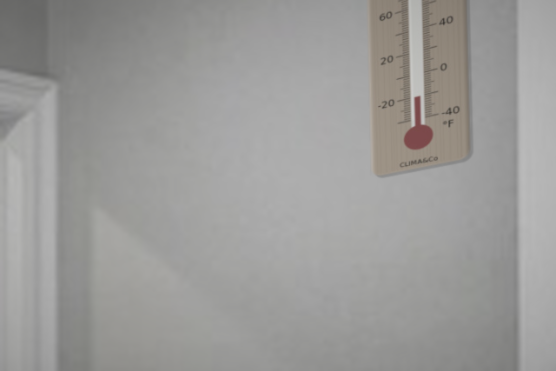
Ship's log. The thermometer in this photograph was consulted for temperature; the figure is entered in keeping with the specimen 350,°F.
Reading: -20,°F
